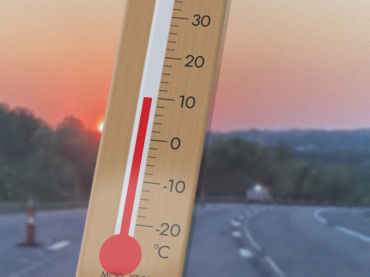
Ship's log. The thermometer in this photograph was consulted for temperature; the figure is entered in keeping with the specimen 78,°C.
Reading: 10,°C
